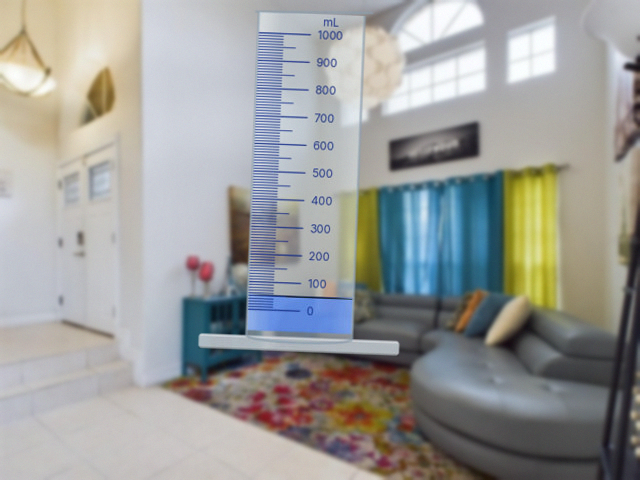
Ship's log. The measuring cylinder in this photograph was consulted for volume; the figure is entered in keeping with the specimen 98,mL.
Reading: 50,mL
